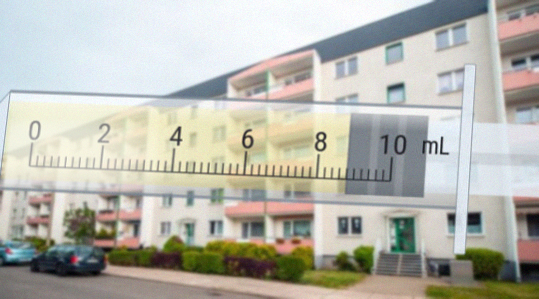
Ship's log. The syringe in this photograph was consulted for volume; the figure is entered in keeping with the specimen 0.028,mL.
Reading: 8.8,mL
